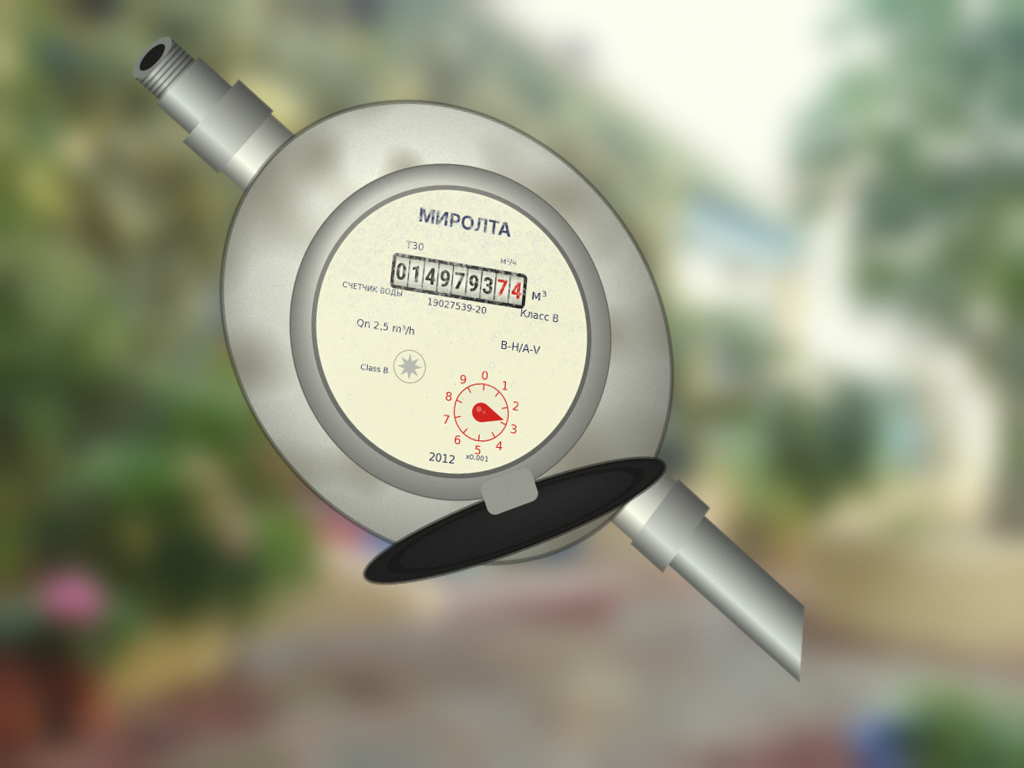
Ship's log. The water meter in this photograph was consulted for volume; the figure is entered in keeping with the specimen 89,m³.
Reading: 149793.742,m³
